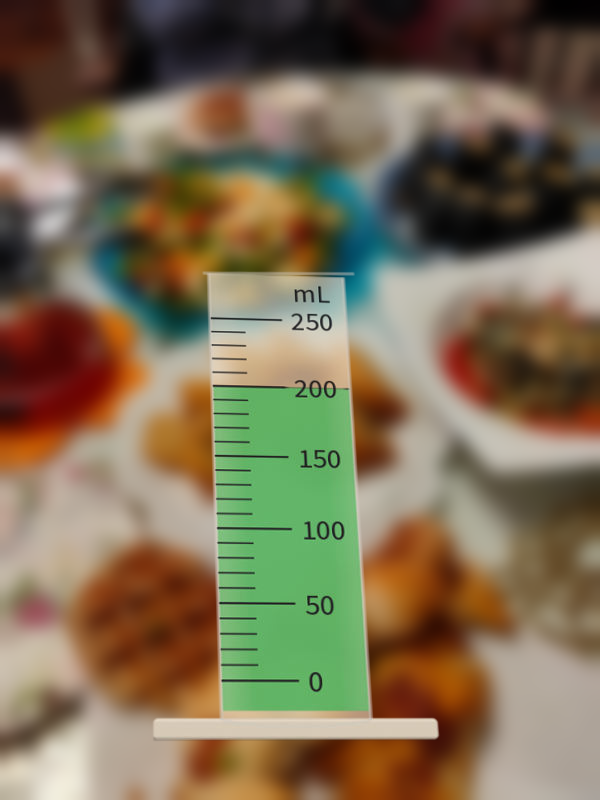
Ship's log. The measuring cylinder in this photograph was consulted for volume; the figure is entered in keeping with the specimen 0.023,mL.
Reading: 200,mL
